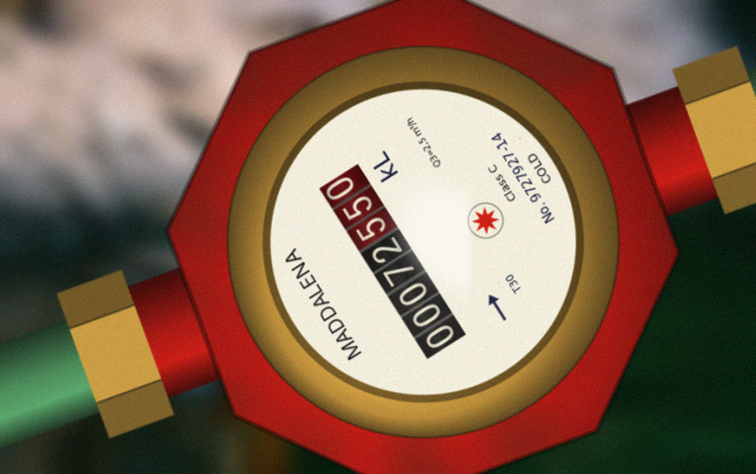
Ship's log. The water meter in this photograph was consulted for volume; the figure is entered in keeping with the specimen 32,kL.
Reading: 72.550,kL
